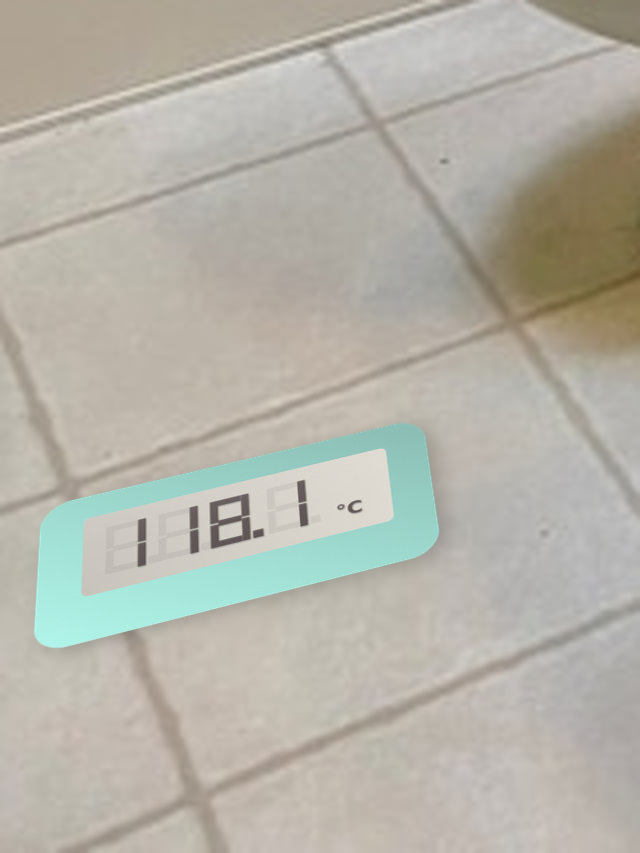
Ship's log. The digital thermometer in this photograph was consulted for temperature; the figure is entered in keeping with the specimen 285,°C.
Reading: 118.1,°C
